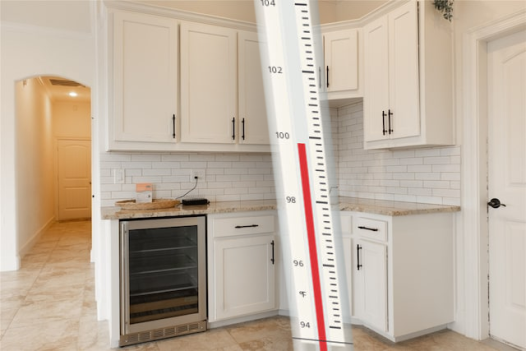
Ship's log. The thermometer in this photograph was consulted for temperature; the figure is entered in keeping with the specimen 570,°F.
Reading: 99.8,°F
